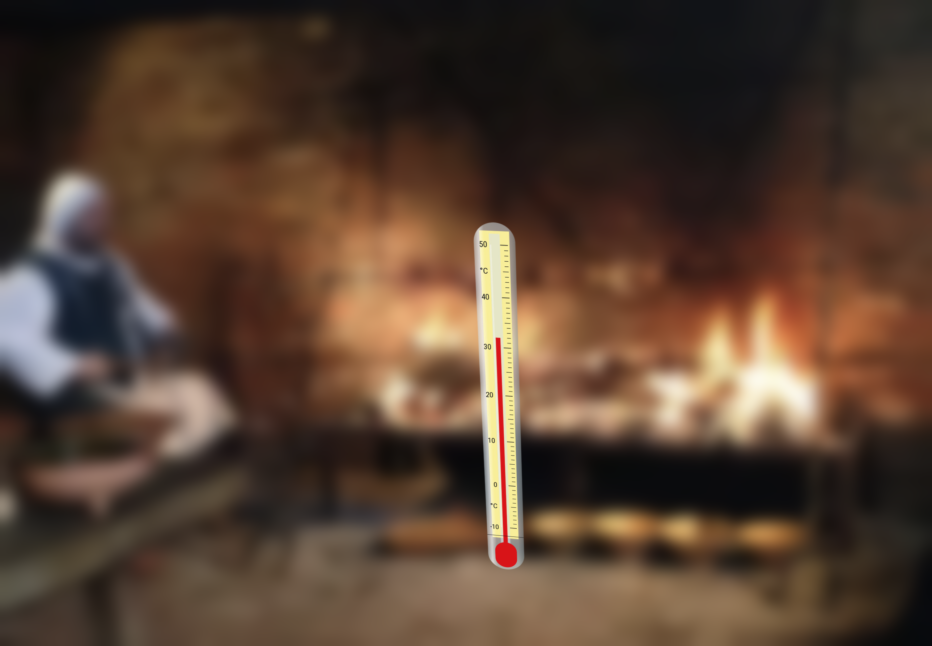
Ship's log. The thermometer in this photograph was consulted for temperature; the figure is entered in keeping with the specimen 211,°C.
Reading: 32,°C
